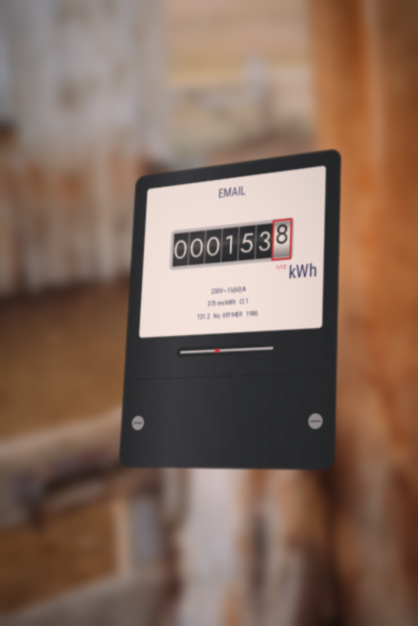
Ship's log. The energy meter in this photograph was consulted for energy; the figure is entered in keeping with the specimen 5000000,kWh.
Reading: 153.8,kWh
